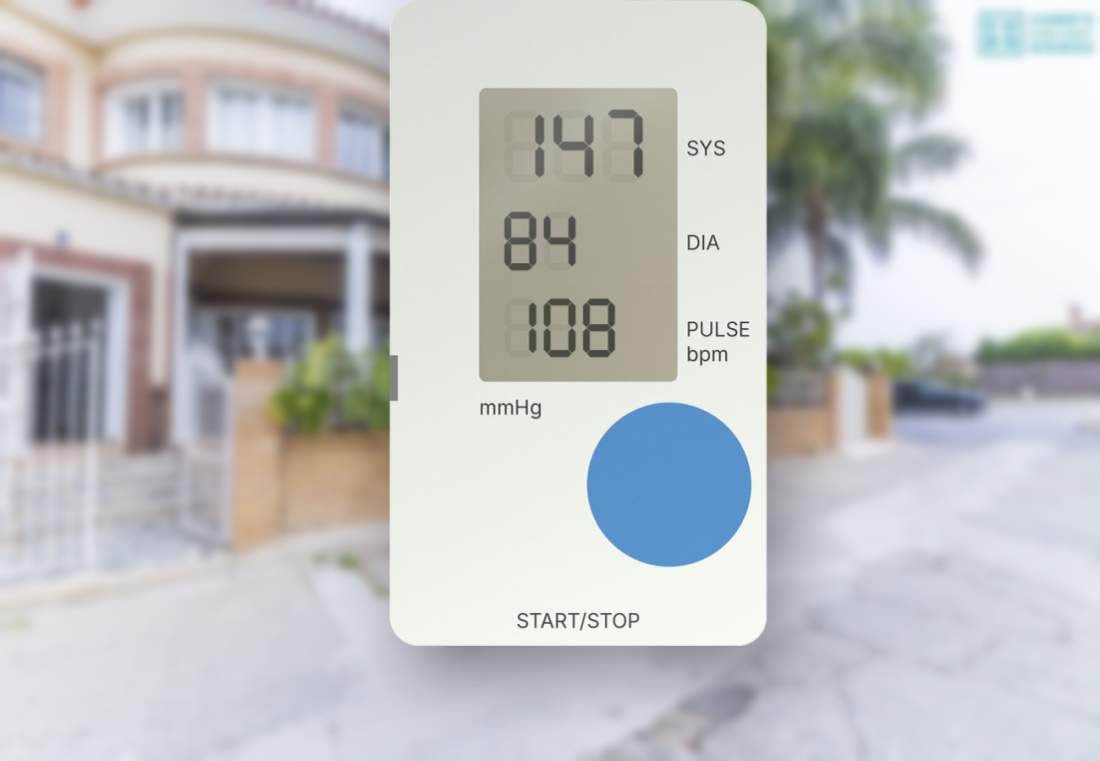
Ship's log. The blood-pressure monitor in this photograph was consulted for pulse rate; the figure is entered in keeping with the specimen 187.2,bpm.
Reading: 108,bpm
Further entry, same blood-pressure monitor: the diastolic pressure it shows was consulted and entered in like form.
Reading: 84,mmHg
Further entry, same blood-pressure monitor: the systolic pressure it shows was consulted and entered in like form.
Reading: 147,mmHg
